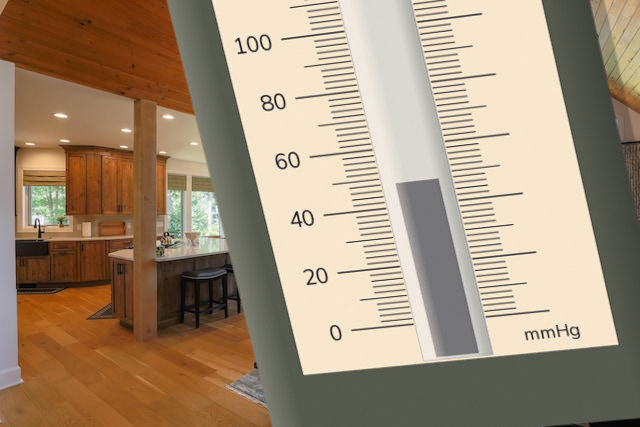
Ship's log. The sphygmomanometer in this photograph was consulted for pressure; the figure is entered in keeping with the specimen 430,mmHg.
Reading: 48,mmHg
